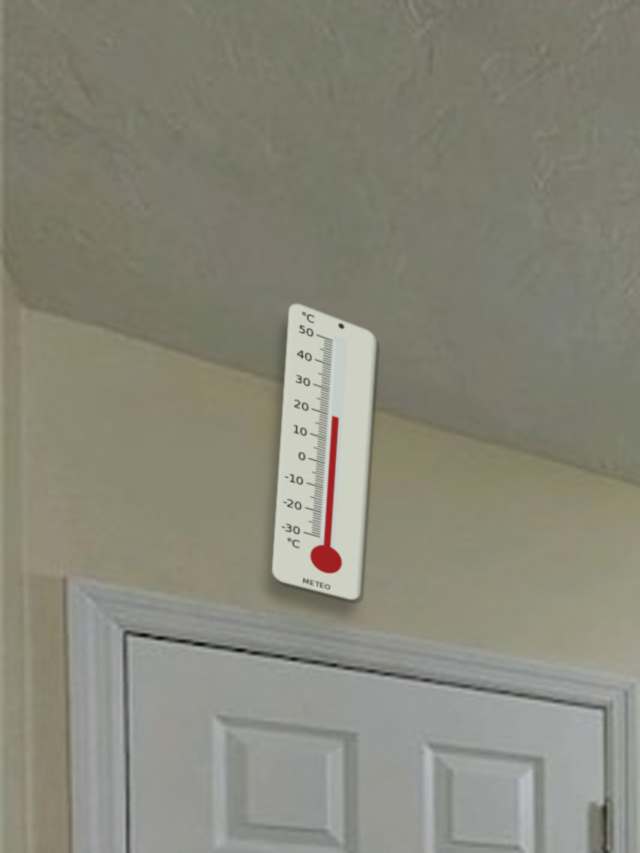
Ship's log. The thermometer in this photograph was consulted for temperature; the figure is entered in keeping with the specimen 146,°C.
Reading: 20,°C
